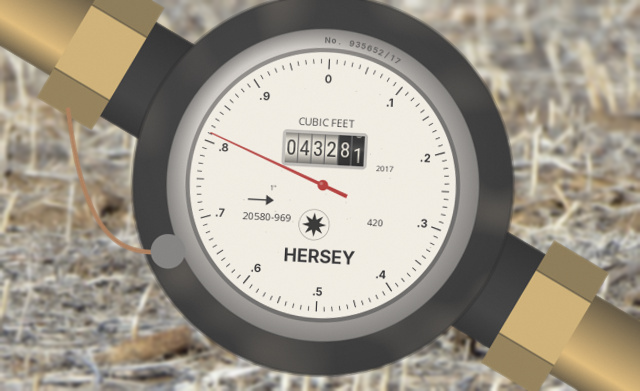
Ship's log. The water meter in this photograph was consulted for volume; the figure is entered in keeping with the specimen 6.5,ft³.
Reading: 43280.81,ft³
